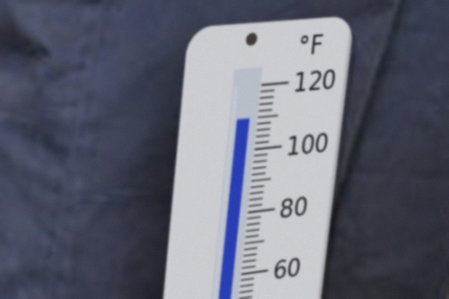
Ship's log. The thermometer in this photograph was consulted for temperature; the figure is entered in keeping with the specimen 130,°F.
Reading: 110,°F
